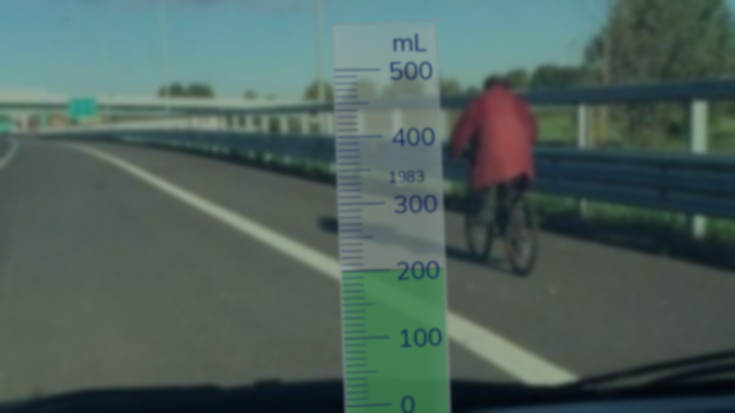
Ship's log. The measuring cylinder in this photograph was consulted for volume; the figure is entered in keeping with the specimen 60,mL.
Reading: 200,mL
